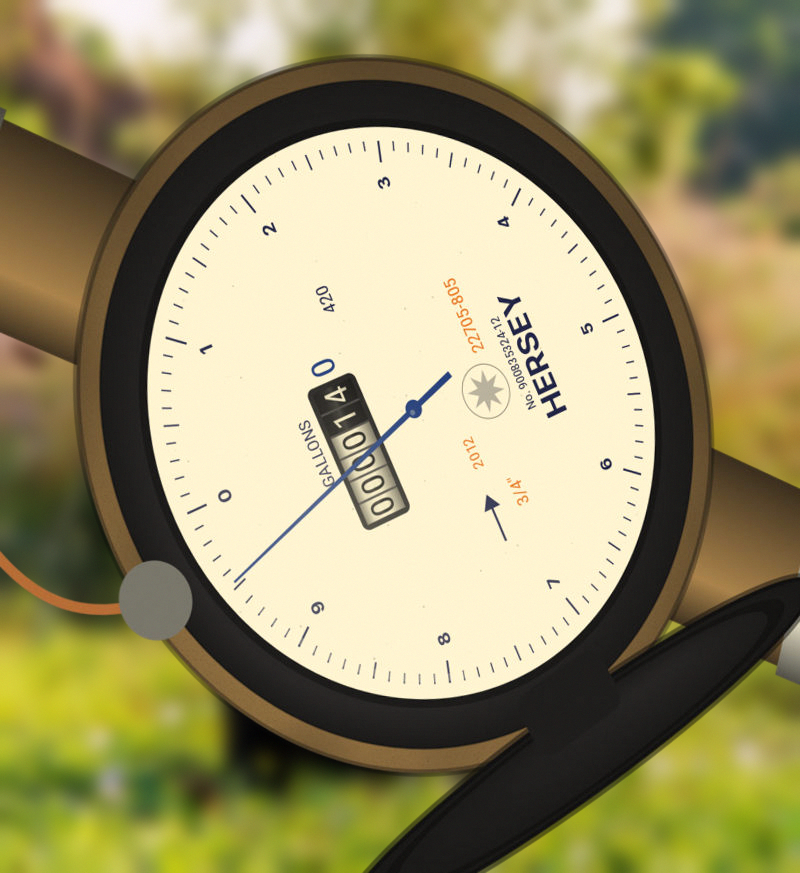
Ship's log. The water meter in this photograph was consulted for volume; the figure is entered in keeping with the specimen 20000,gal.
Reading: 139.5,gal
